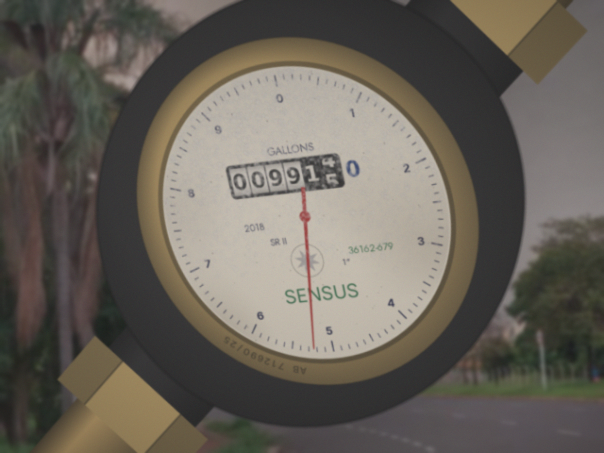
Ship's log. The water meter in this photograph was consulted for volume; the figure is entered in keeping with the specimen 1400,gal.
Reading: 99145.2,gal
